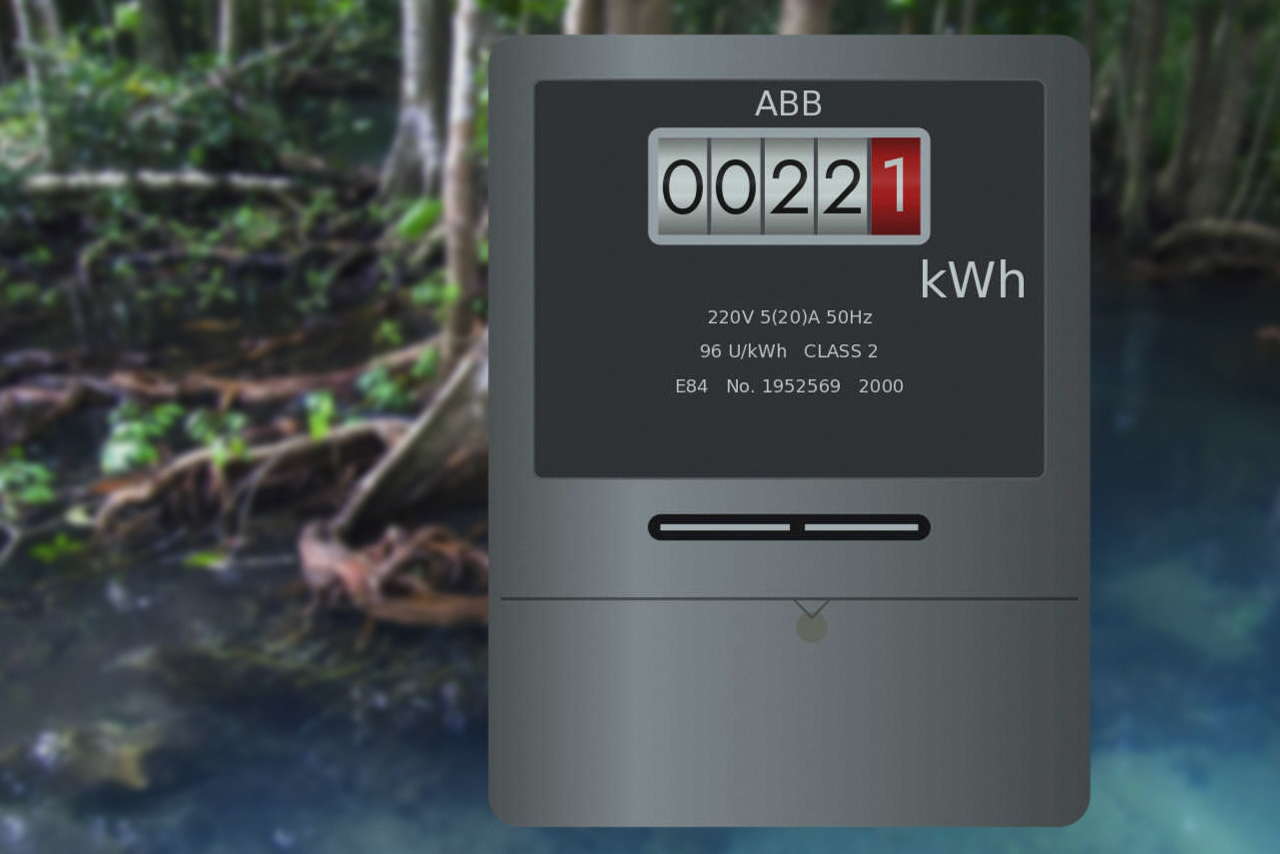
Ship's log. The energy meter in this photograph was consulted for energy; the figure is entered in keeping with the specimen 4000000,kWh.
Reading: 22.1,kWh
